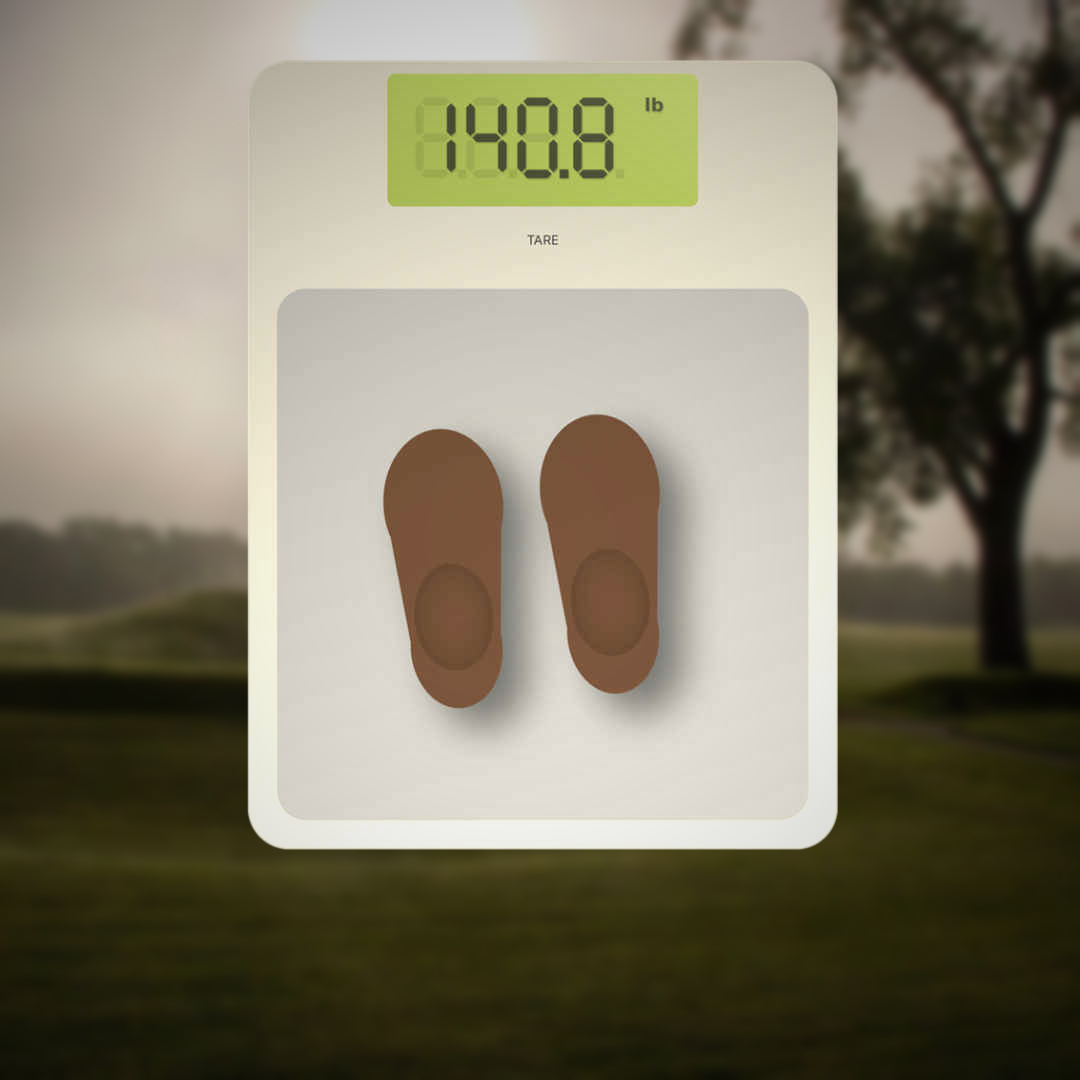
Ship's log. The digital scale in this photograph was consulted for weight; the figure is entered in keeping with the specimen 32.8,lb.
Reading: 140.8,lb
